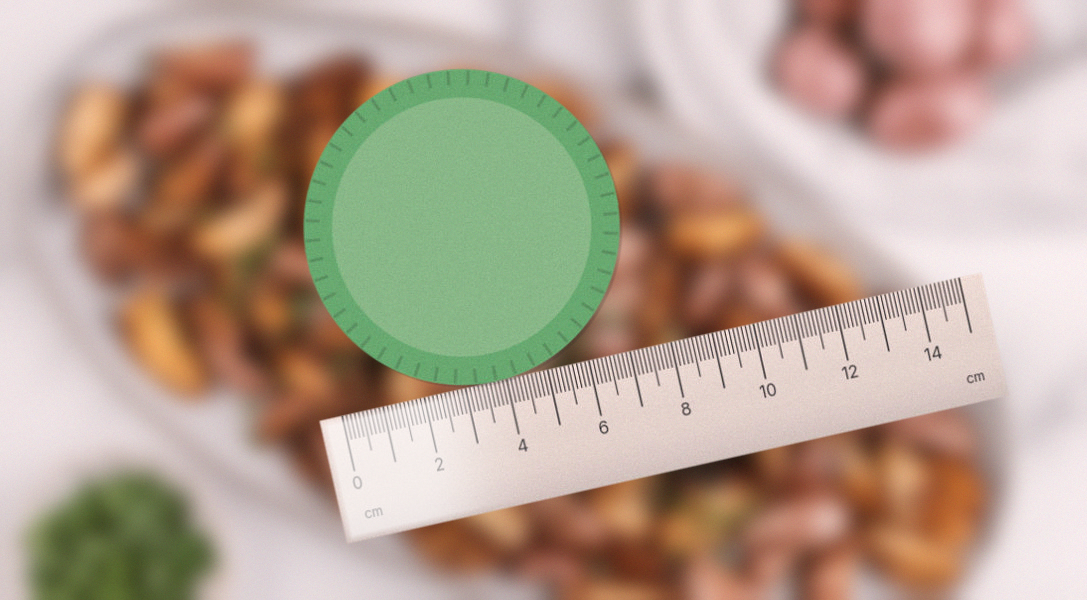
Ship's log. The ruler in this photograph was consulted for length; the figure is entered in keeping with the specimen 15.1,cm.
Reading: 7.5,cm
